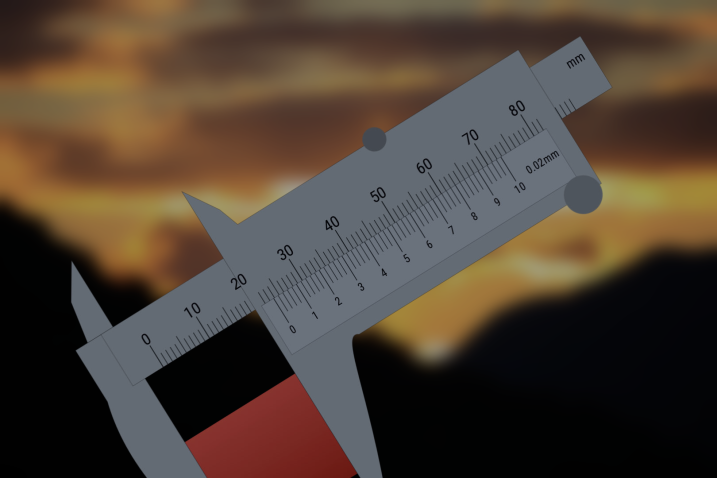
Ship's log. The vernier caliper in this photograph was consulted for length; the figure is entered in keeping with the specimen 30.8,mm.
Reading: 23.8,mm
